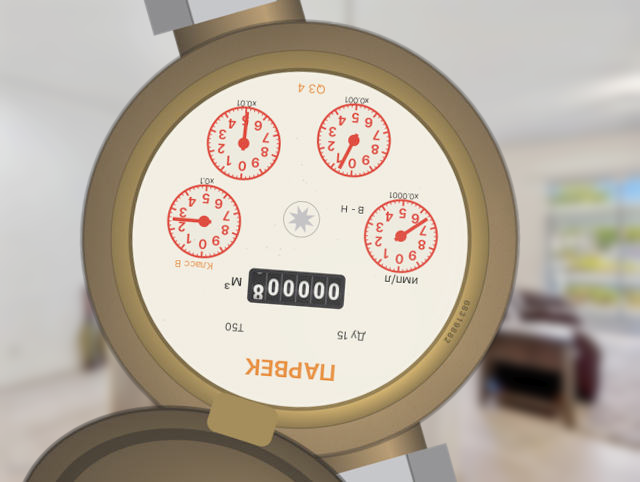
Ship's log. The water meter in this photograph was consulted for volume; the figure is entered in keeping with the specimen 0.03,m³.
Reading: 8.2506,m³
